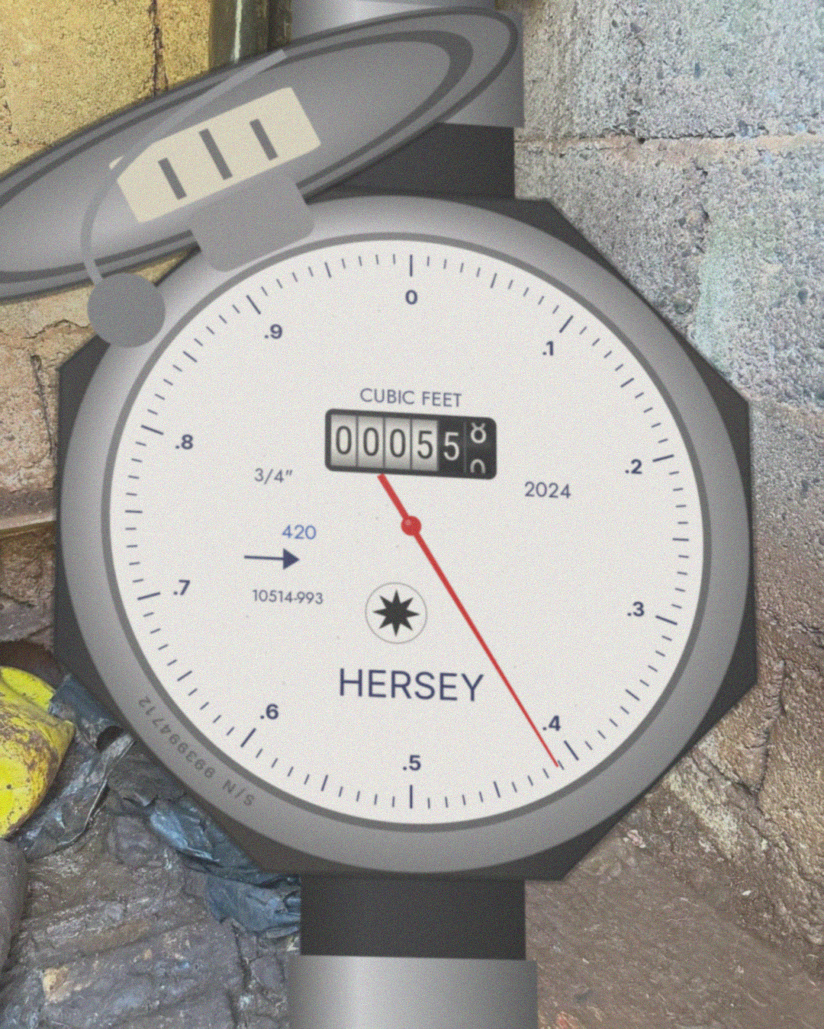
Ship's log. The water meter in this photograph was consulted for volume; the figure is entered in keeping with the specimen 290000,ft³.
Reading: 558.41,ft³
